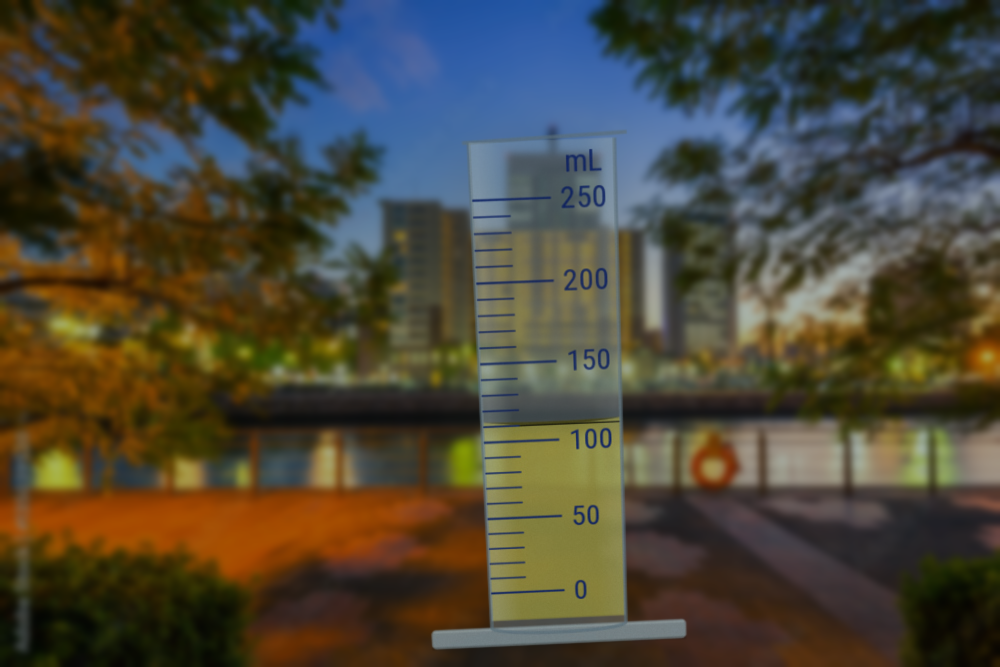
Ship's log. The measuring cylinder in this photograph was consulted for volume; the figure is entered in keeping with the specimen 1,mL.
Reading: 110,mL
